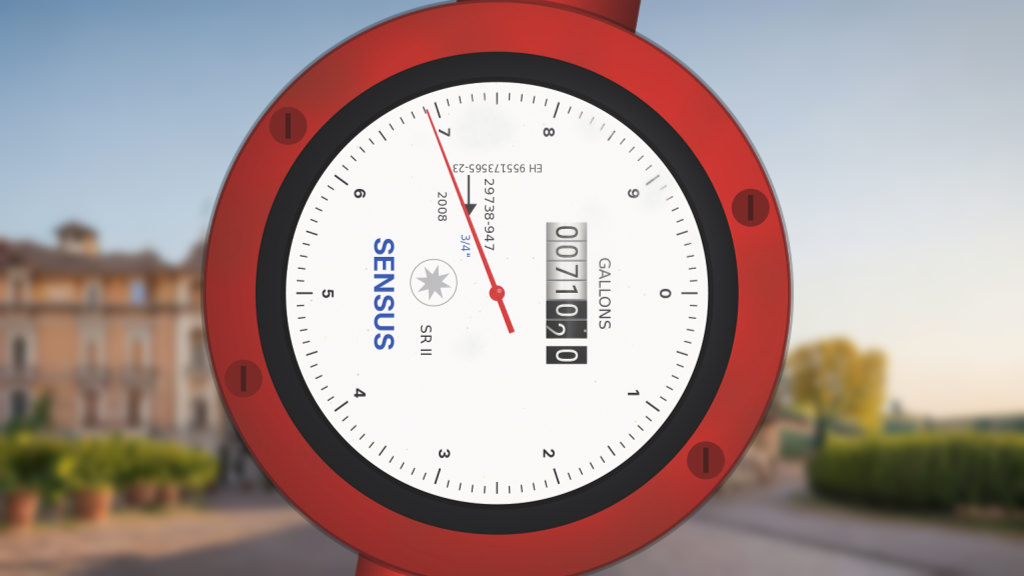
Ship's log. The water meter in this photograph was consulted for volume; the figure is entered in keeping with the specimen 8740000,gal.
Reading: 71016.9,gal
